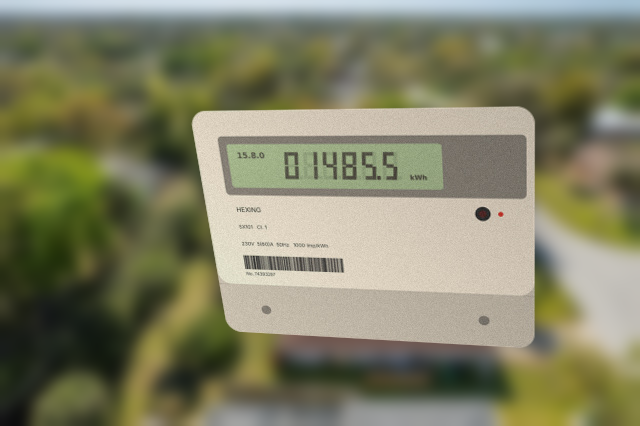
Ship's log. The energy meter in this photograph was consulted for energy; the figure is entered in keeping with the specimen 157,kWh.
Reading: 1485.5,kWh
